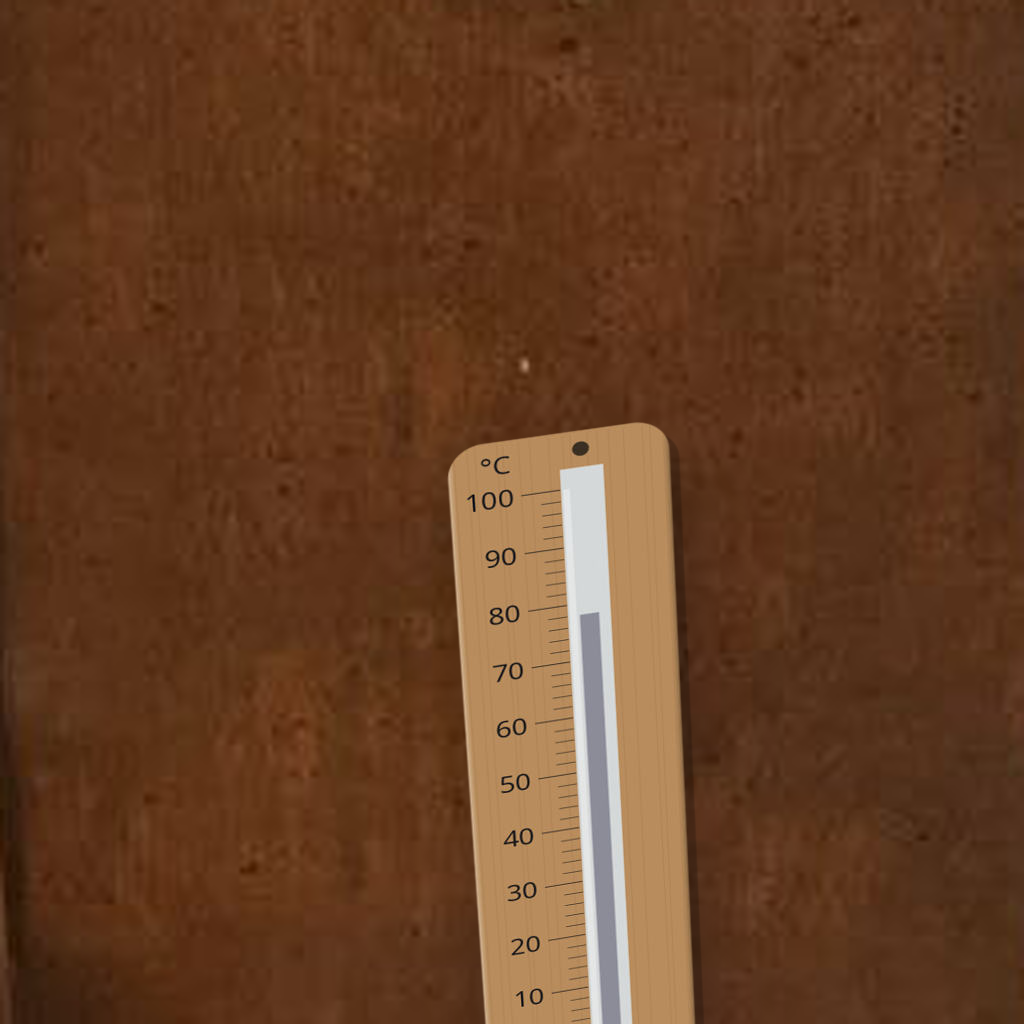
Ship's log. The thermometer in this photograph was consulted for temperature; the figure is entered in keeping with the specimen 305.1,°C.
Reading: 78,°C
